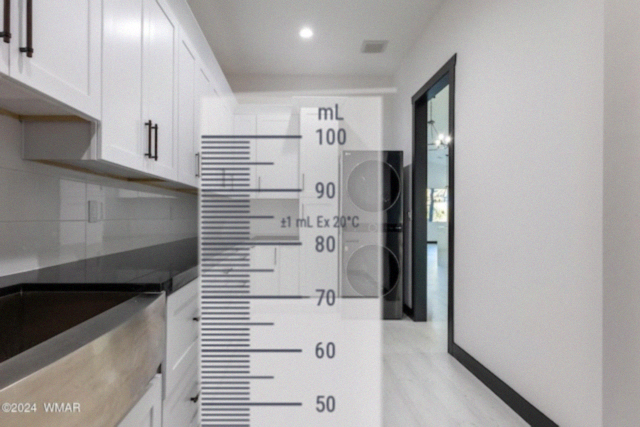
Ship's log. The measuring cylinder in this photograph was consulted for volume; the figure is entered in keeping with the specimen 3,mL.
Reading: 70,mL
